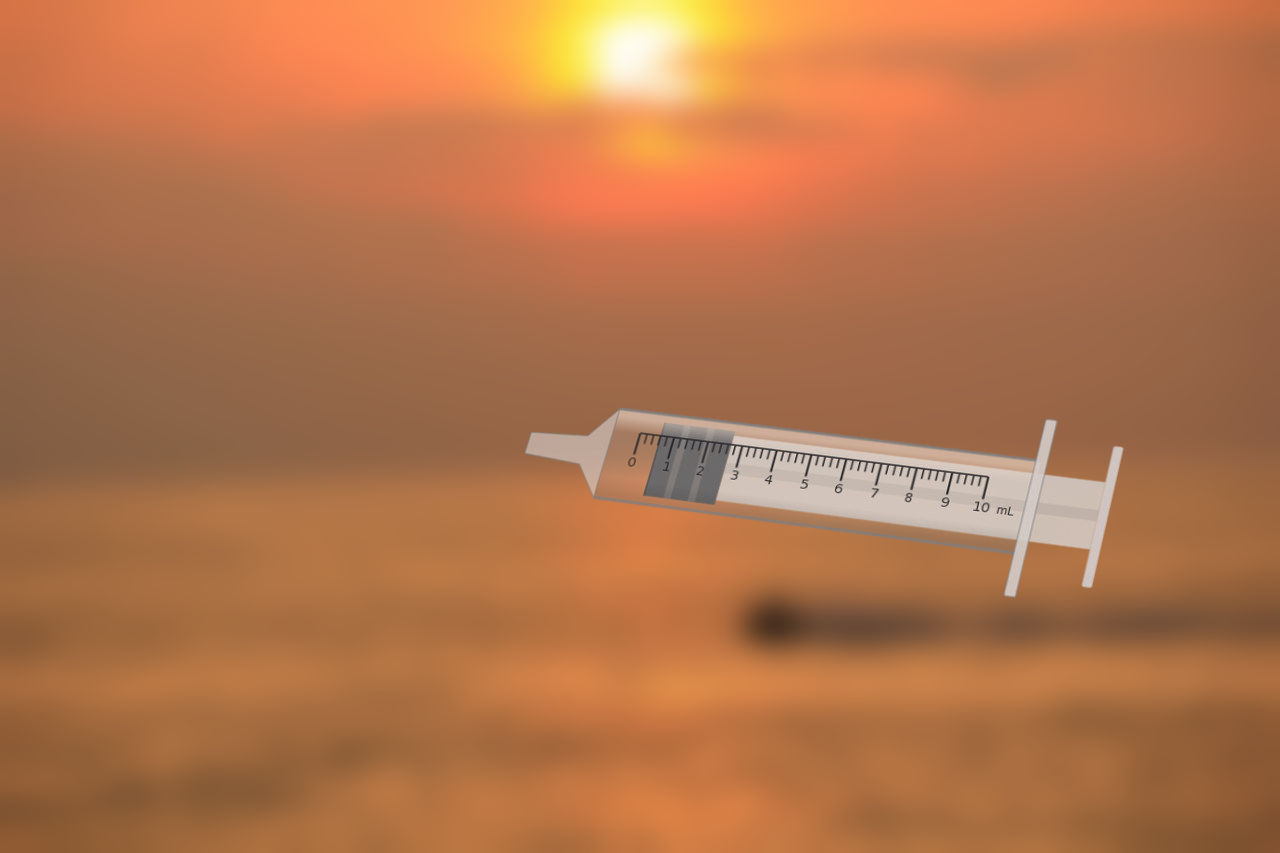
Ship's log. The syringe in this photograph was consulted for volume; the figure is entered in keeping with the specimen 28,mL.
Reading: 0.6,mL
